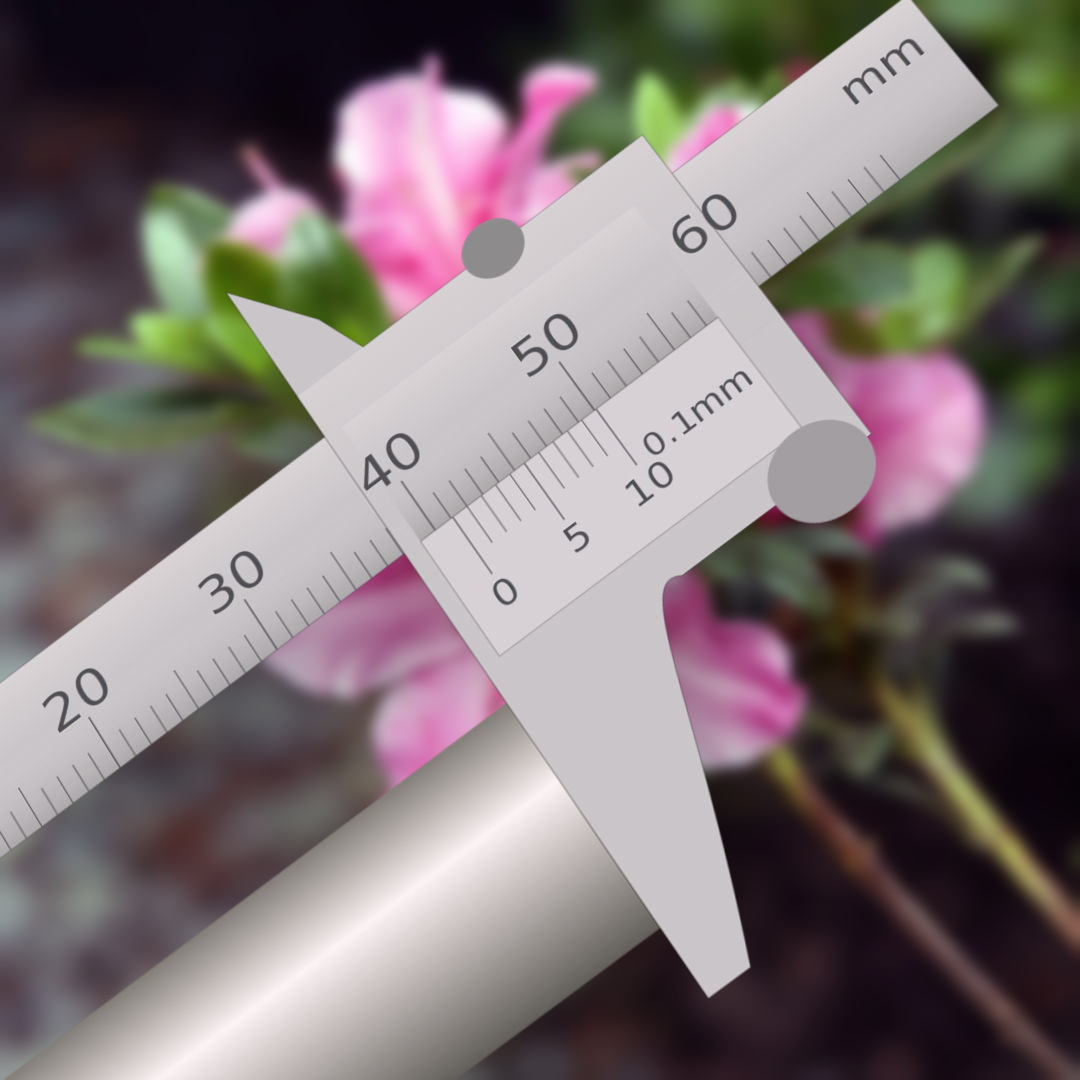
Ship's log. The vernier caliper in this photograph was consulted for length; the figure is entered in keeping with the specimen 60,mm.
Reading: 41.1,mm
